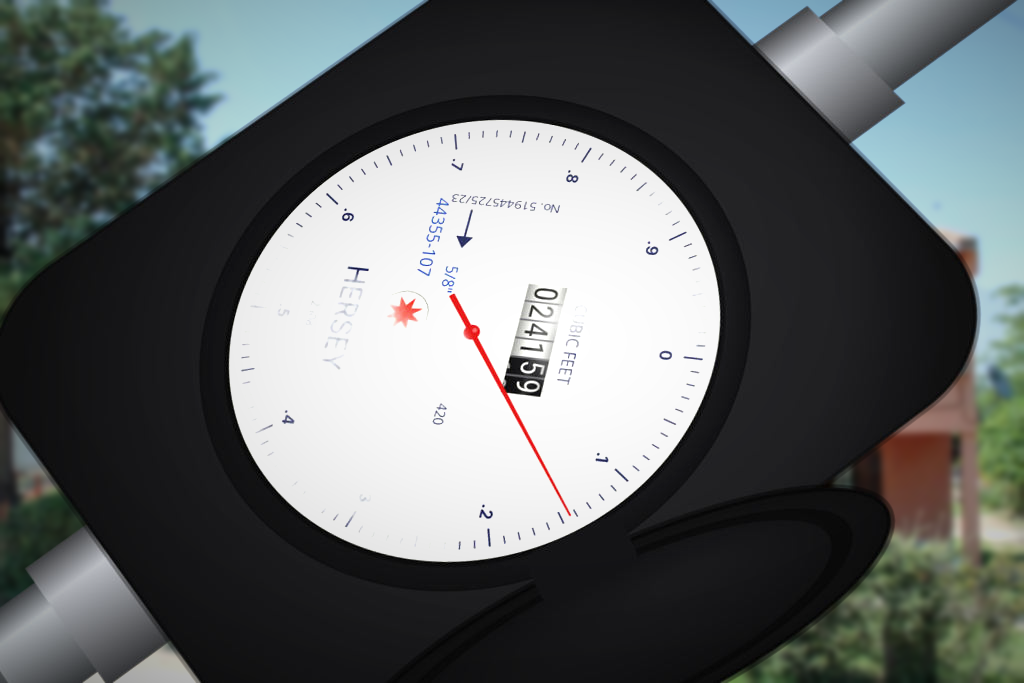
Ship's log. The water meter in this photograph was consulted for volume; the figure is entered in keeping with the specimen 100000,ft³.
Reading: 24159.14,ft³
